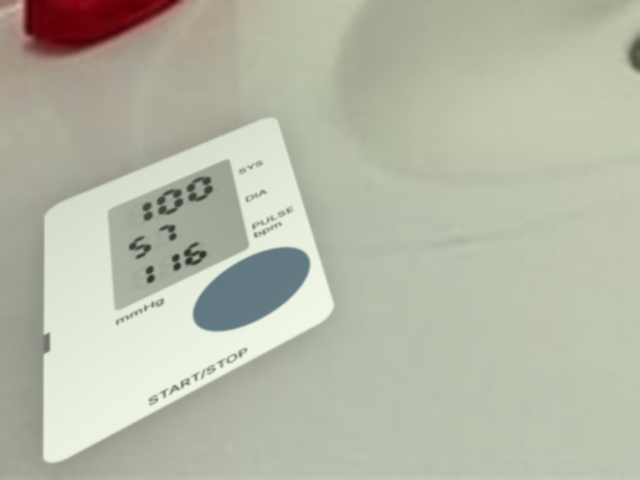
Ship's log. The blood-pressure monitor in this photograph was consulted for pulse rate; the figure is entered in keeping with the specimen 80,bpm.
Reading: 116,bpm
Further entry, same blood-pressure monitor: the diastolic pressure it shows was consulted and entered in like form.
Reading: 57,mmHg
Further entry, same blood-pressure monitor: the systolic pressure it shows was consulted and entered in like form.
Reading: 100,mmHg
